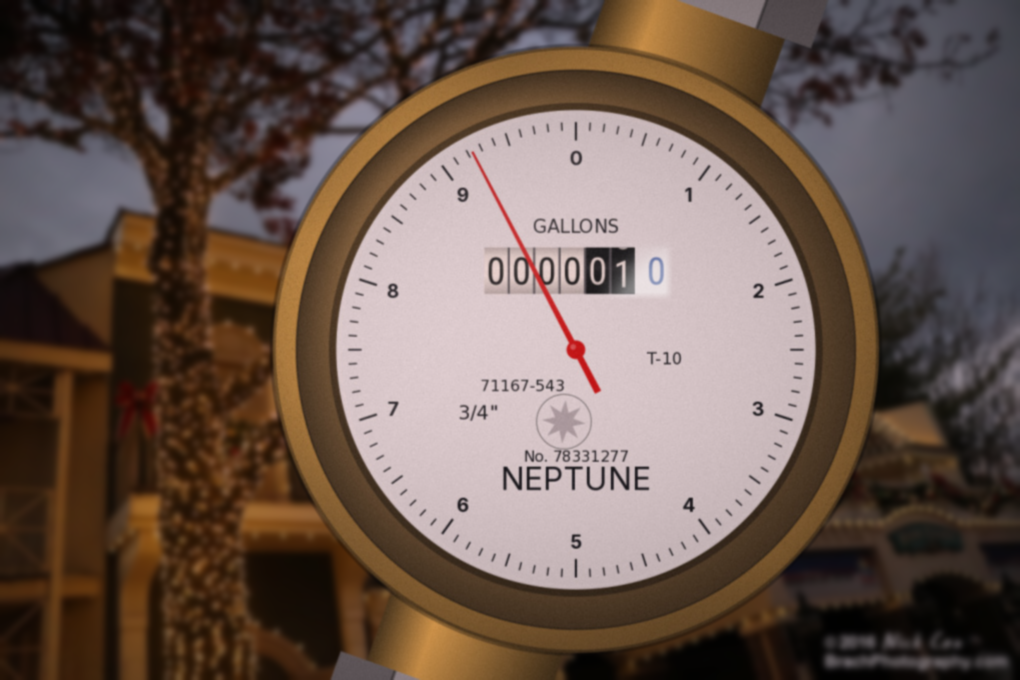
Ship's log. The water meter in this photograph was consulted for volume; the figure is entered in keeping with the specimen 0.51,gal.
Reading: 9.2,gal
